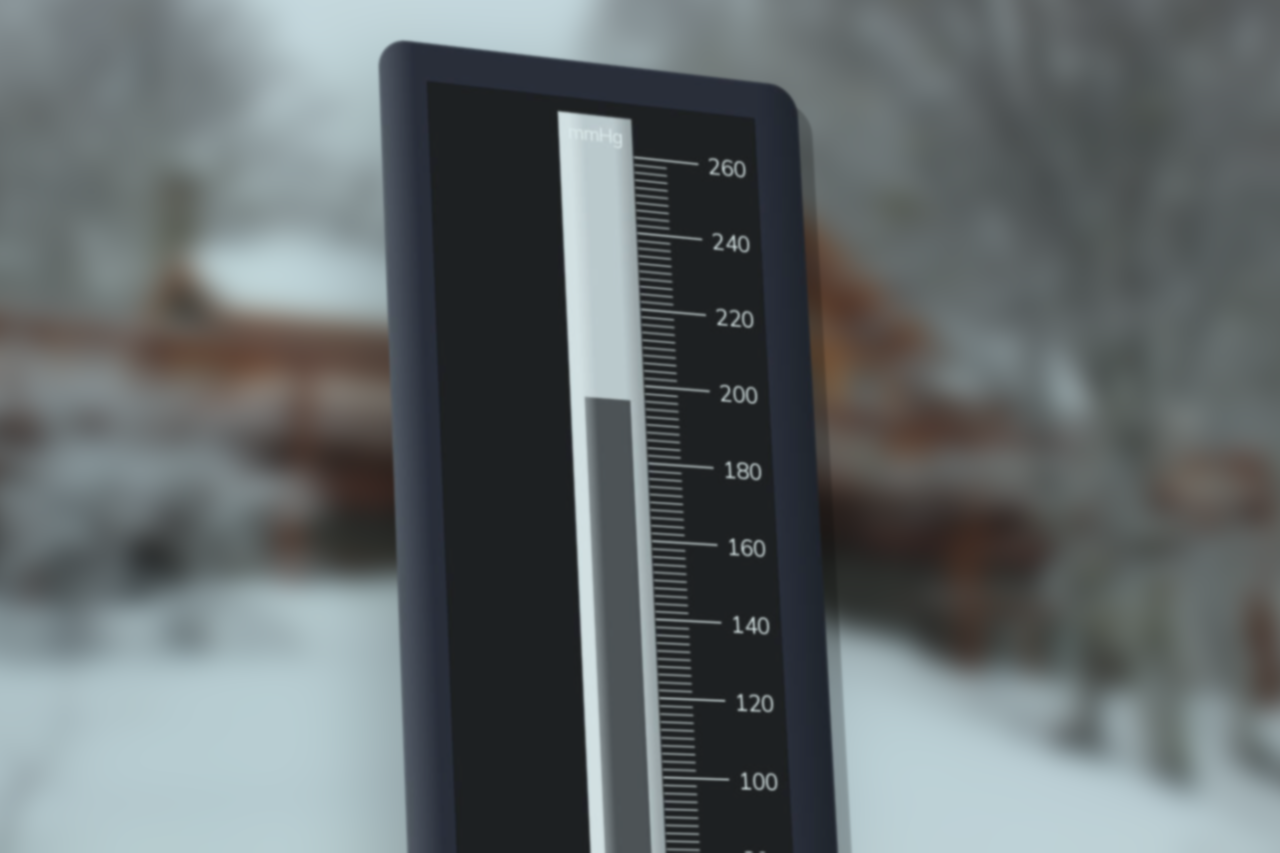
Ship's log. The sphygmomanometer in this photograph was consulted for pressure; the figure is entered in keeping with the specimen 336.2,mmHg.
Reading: 196,mmHg
